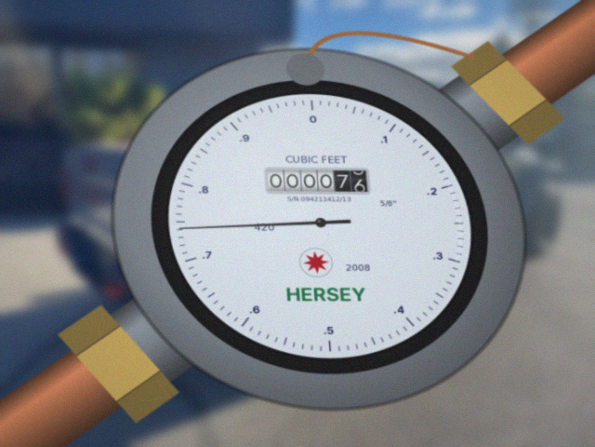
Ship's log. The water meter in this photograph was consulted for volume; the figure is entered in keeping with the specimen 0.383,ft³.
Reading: 75.74,ft³
